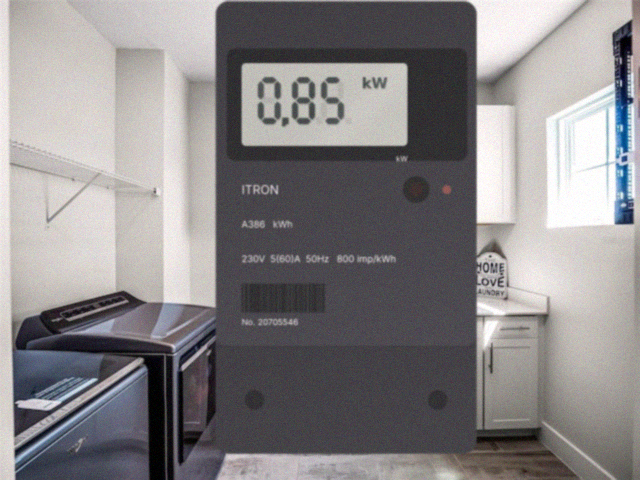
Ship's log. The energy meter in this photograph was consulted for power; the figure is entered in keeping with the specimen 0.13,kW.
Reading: 0.85,kW
